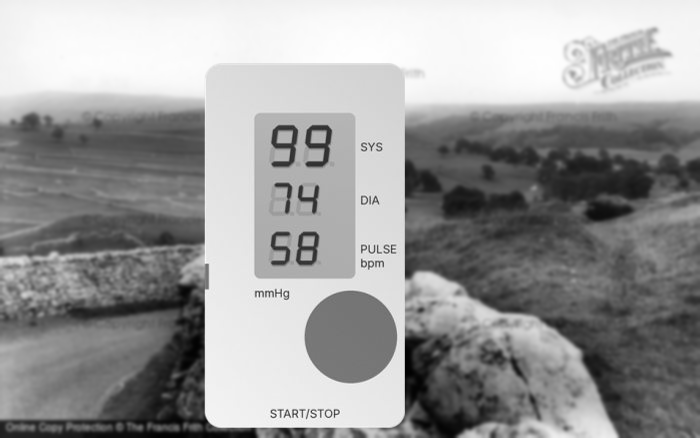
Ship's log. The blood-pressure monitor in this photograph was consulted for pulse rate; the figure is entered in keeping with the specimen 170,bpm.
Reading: 58,bpm
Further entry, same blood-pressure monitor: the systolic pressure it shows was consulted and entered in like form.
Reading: 99,mmHg
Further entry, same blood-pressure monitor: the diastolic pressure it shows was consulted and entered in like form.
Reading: 74,mmHg
